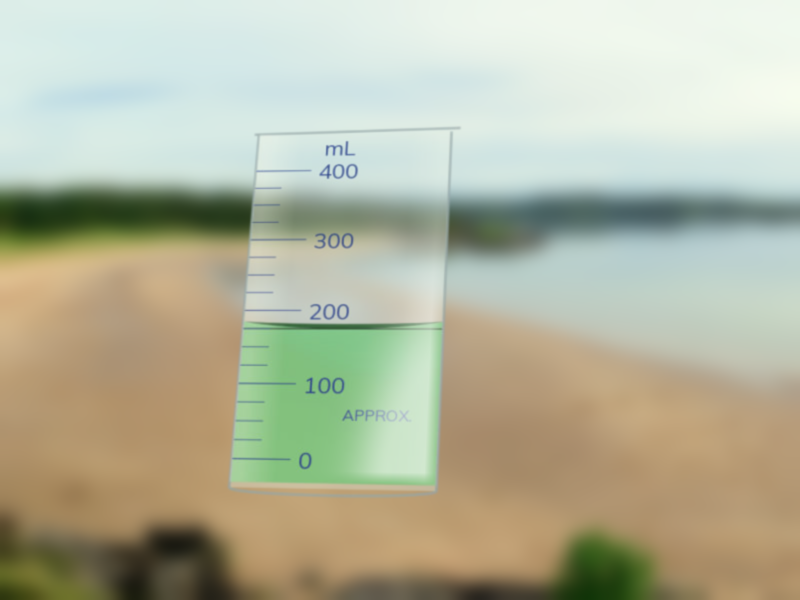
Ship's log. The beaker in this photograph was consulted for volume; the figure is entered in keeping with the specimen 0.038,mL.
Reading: 175,mL
